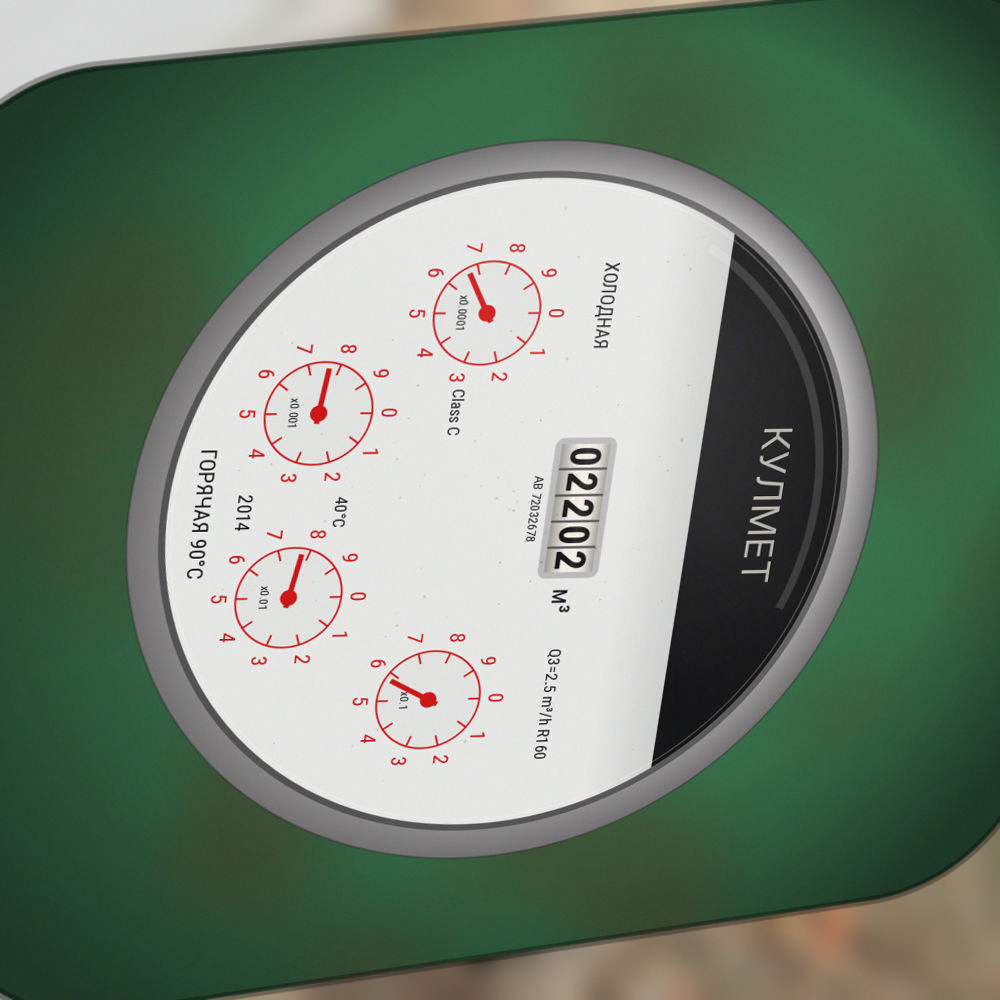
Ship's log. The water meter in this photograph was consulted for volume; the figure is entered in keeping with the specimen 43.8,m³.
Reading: 2202.5776,m³
